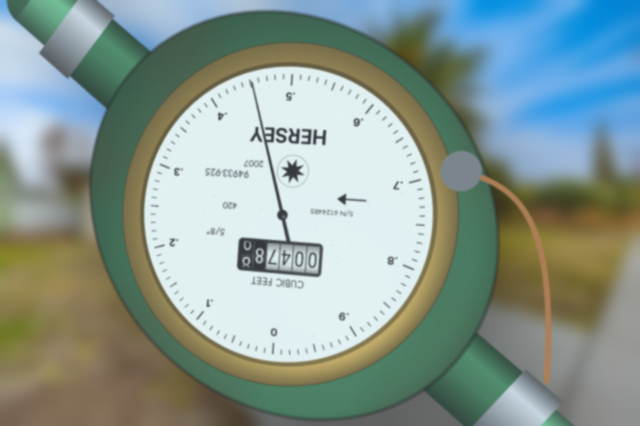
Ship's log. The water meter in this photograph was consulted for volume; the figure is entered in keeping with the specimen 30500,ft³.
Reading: 4788.45,ft³
